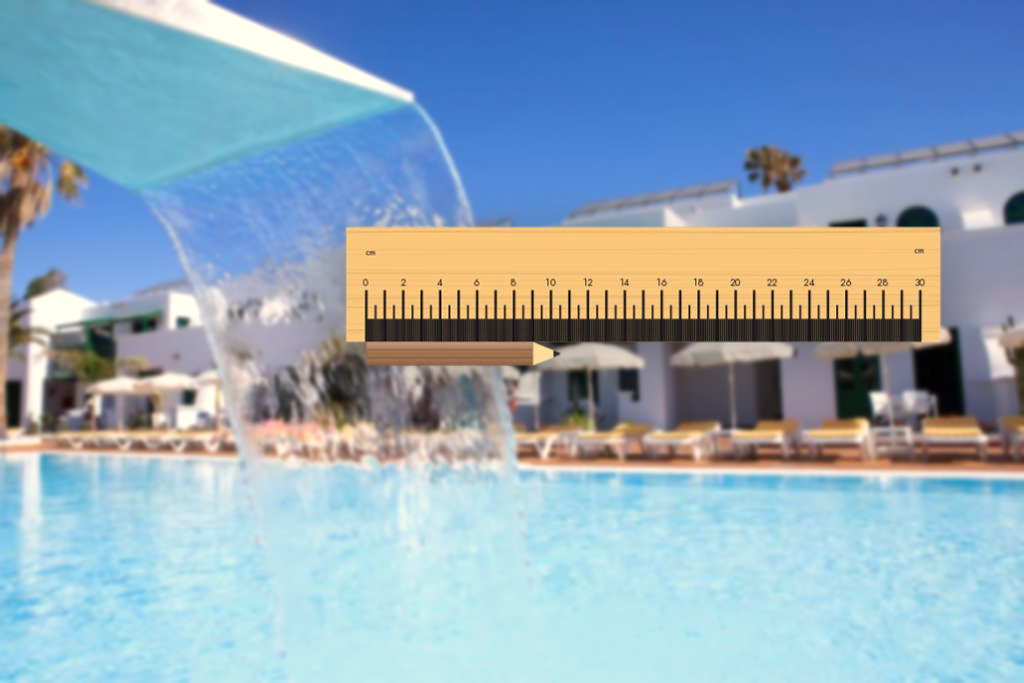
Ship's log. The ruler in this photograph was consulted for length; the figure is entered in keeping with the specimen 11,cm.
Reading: 10.5,cm
